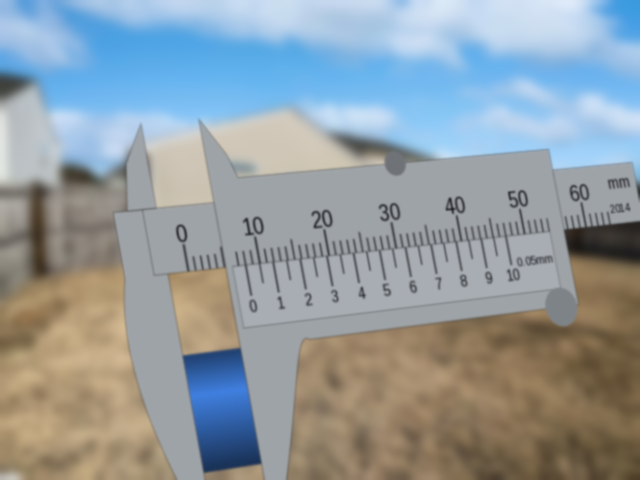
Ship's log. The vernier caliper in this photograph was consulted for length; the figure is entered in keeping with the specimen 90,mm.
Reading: 8.0,mm
